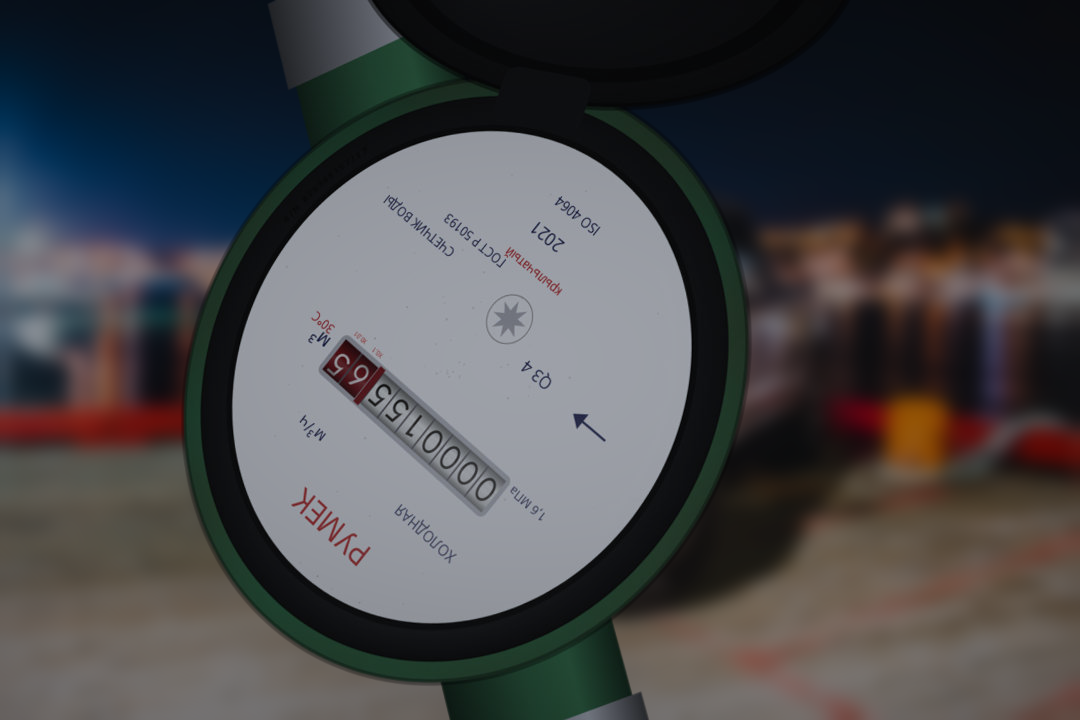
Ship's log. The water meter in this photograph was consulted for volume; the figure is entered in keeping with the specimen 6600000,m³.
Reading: 155.65,m³
